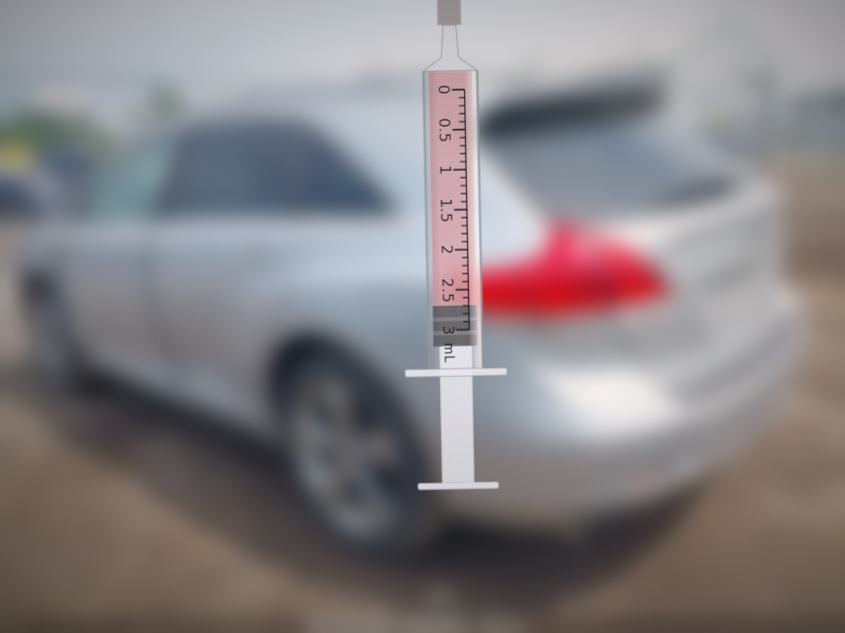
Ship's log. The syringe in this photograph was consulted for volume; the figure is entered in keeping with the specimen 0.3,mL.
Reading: 2.7,mL
